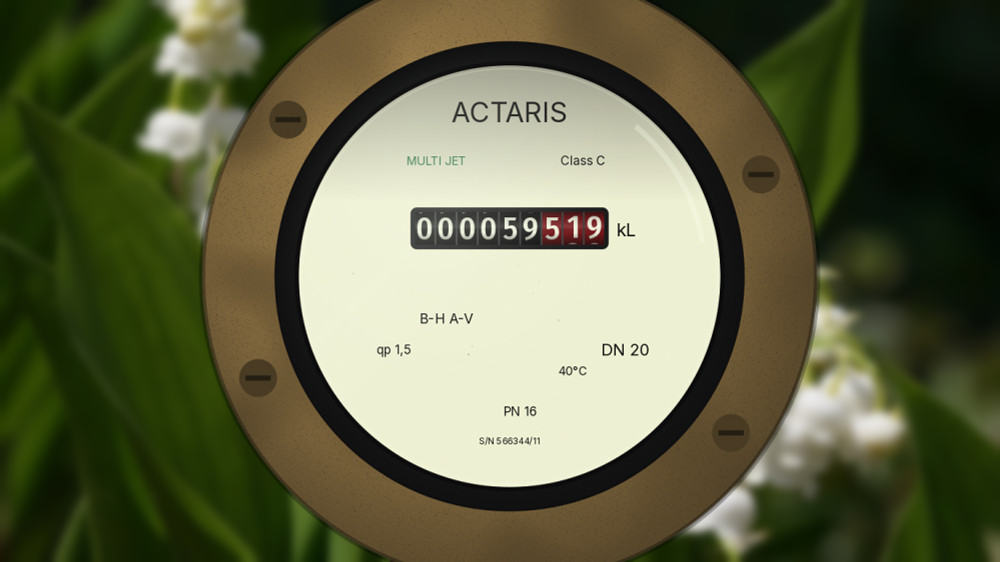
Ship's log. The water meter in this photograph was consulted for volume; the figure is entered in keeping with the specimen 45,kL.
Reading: 59.519,kL
